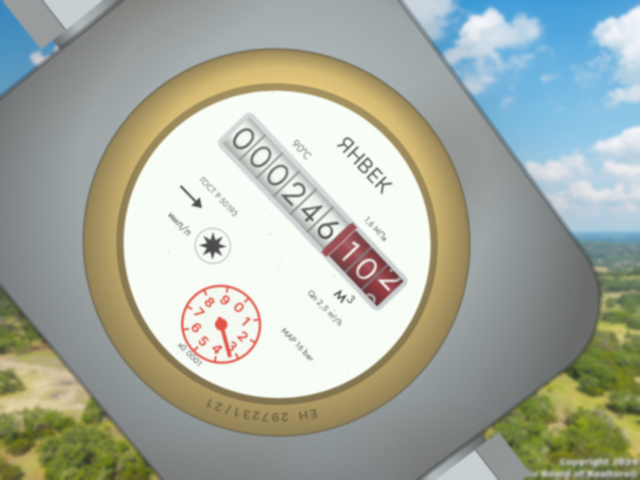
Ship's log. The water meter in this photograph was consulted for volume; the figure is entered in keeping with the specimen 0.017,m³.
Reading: 246.1023,m³
